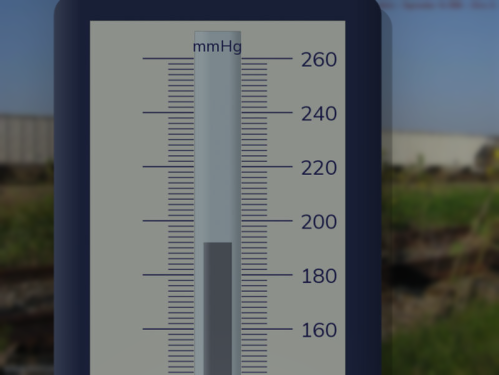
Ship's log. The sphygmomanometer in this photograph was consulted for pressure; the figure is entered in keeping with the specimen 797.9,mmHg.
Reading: 192,mmHg
